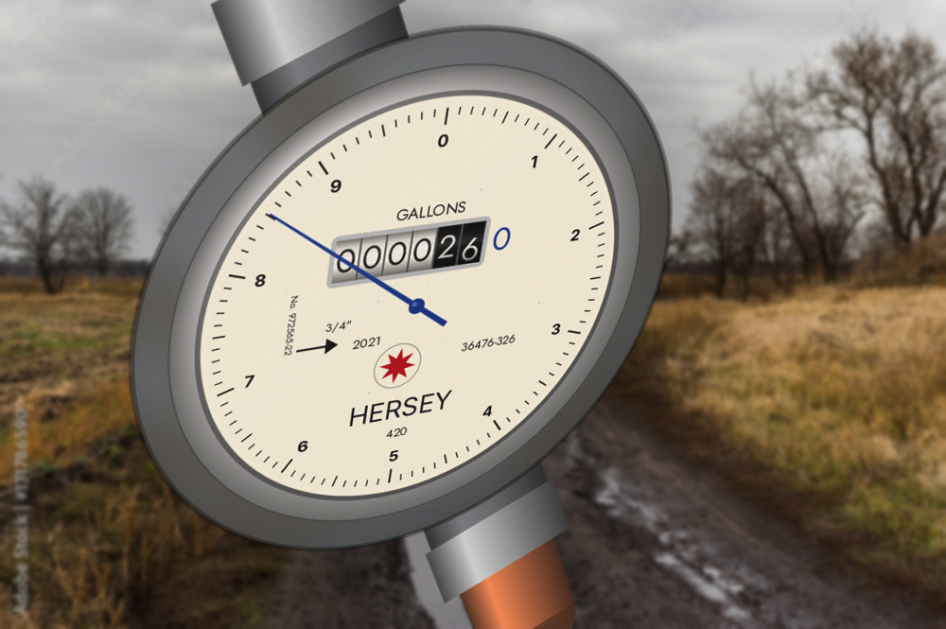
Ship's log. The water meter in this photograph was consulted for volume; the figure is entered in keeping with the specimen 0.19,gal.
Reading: 258.5,gal
